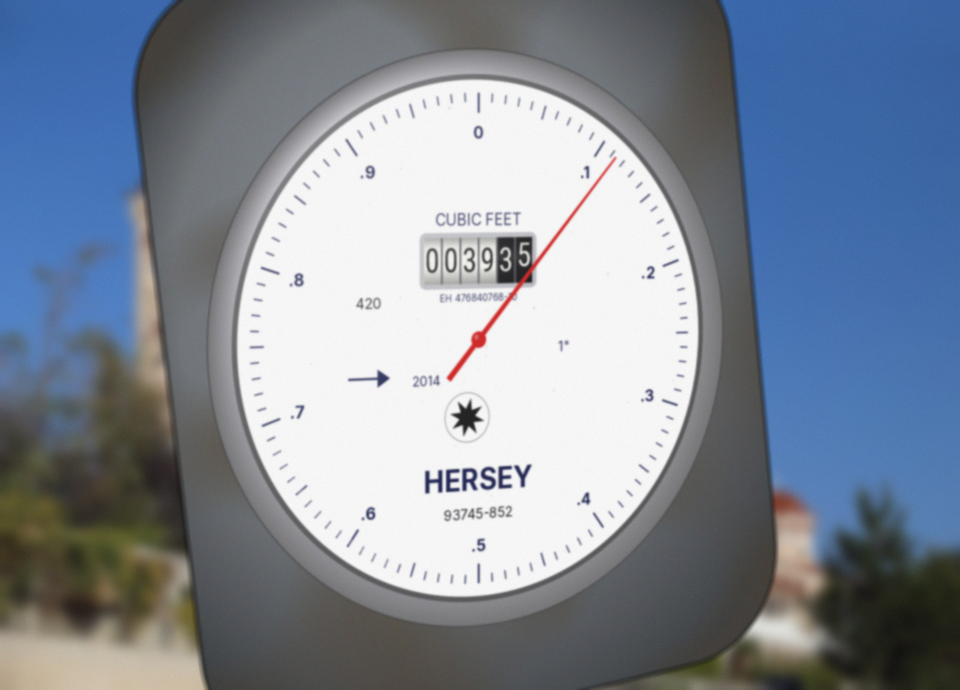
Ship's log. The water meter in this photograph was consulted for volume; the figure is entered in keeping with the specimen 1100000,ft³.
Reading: 3935.11,ft³
